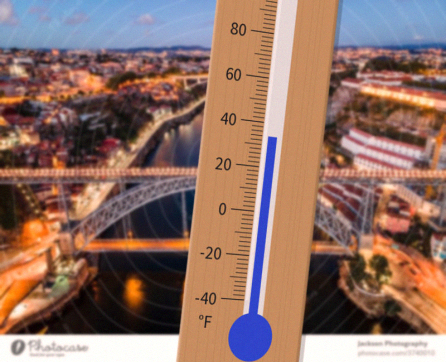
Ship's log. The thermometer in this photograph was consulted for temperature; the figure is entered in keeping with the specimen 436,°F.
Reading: 34,°F
